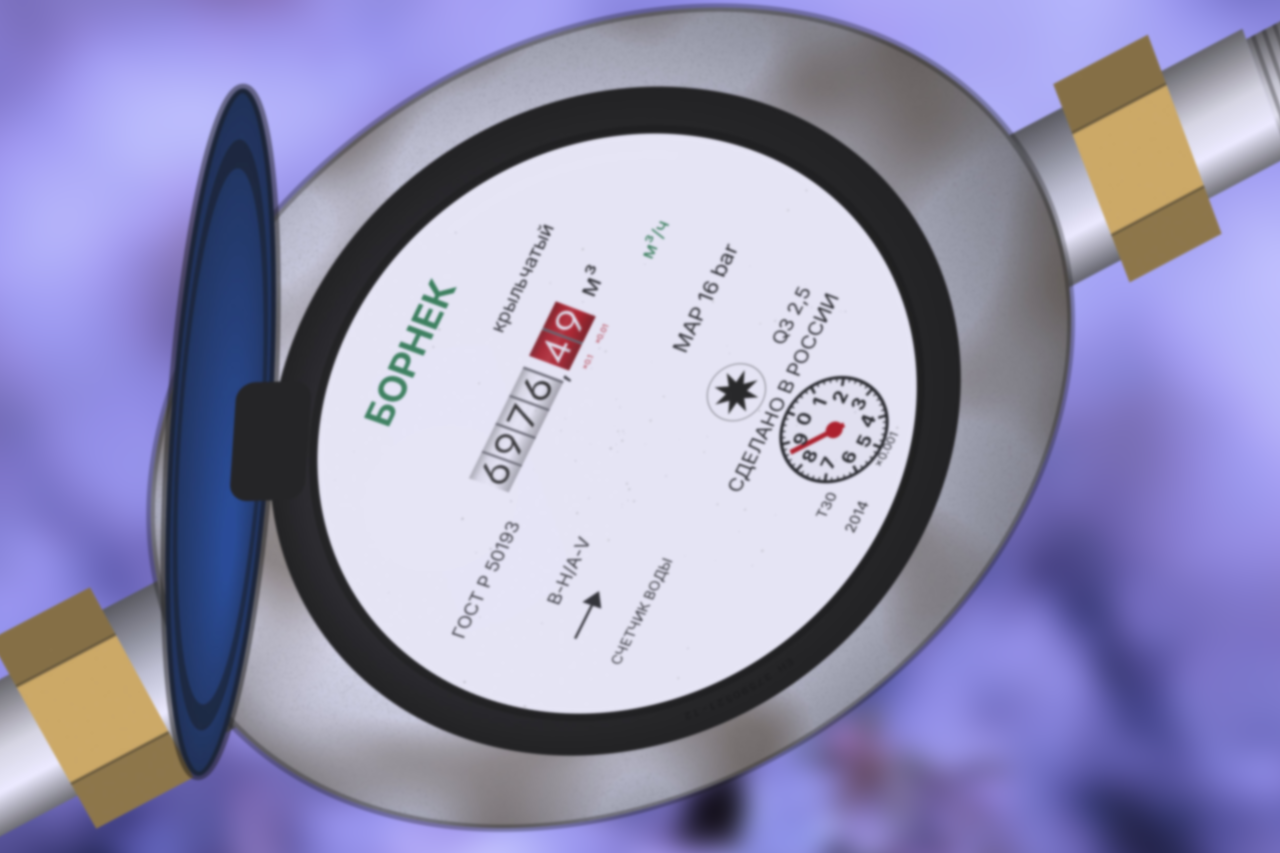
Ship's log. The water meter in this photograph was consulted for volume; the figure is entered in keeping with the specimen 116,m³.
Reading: 6976.498,m³
